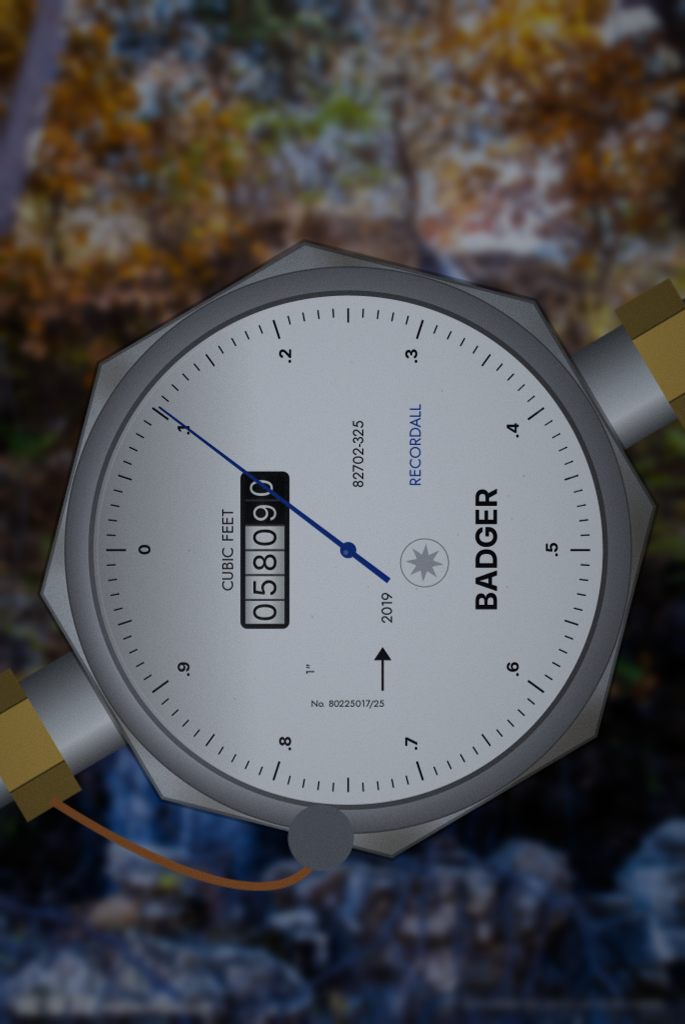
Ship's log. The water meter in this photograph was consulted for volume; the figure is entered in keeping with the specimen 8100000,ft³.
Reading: 58090.10,ft³
